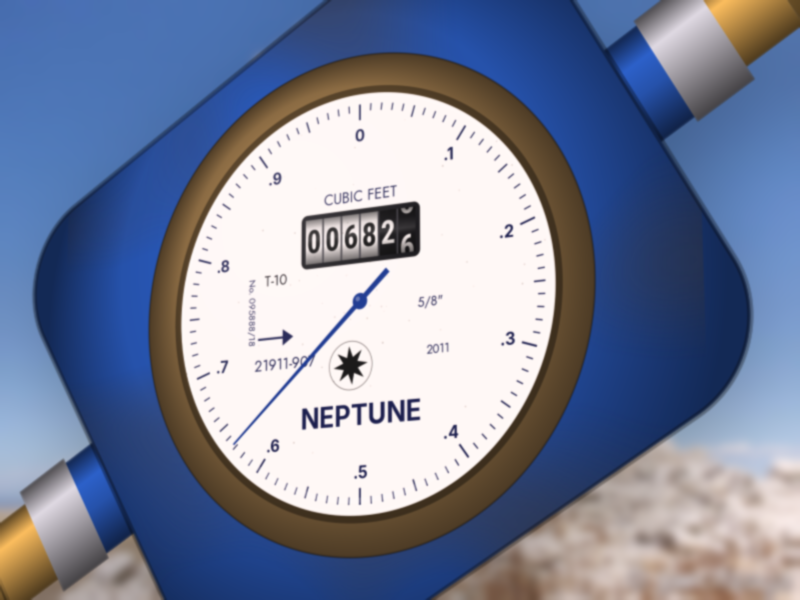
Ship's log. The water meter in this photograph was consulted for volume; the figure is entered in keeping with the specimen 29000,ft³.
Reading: 6825.63,ft³
